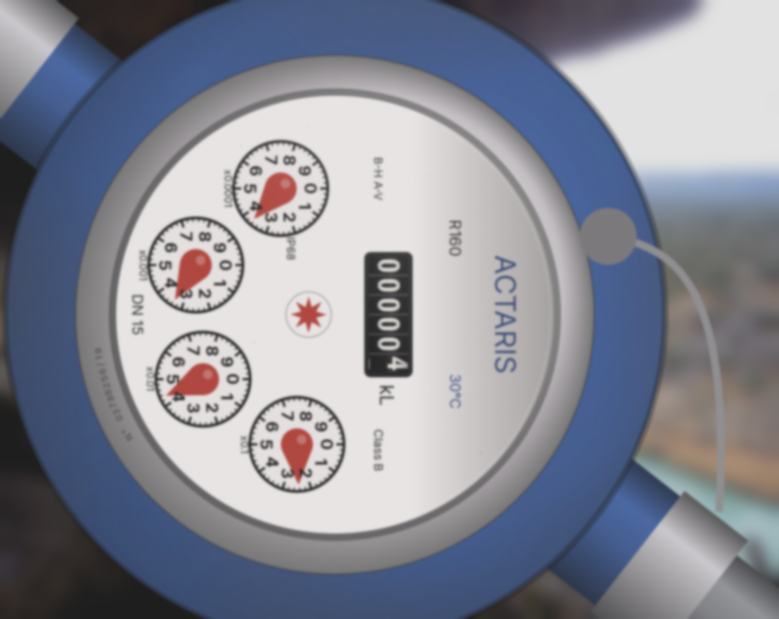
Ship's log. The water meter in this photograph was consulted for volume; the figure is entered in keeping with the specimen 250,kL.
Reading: 4.2433,kL
